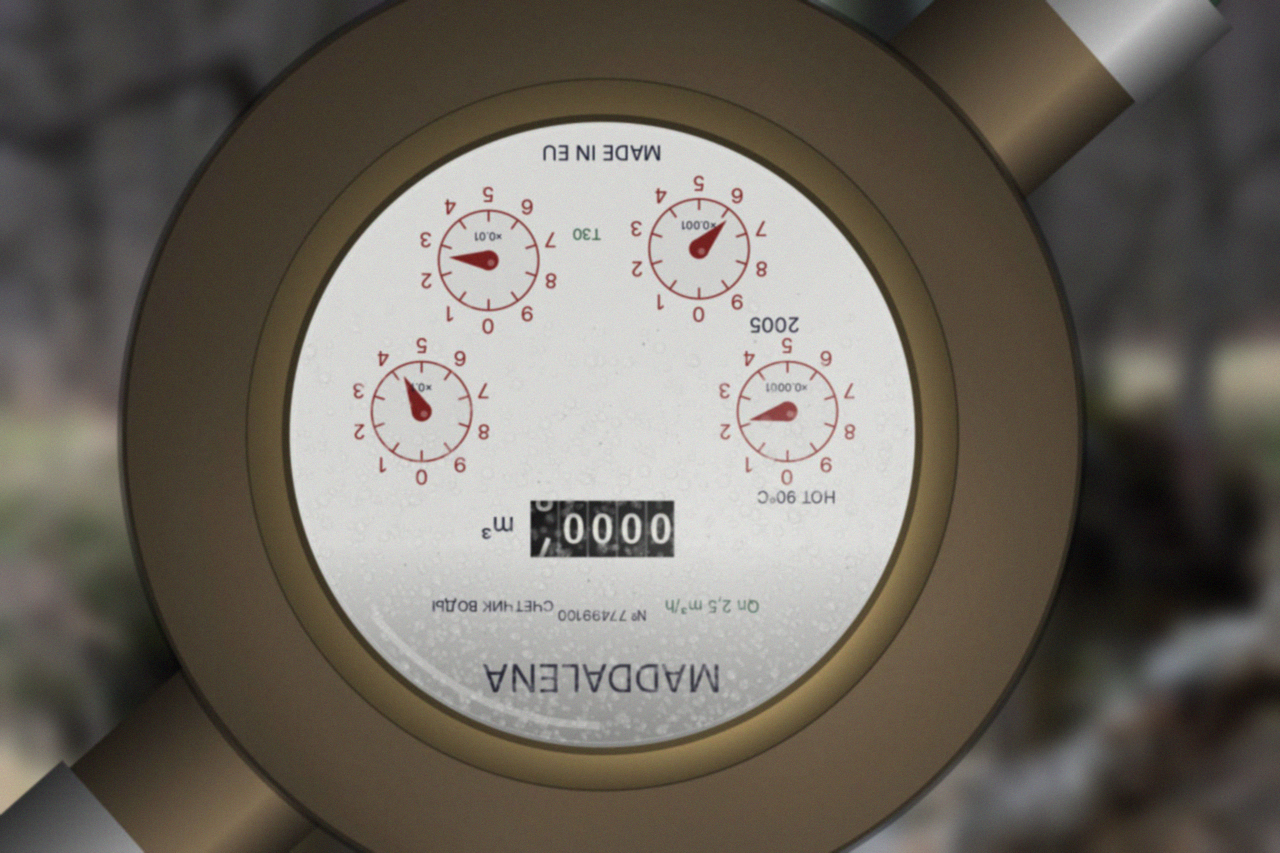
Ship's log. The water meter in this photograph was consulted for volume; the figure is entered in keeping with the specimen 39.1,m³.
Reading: 7.4262,m³
